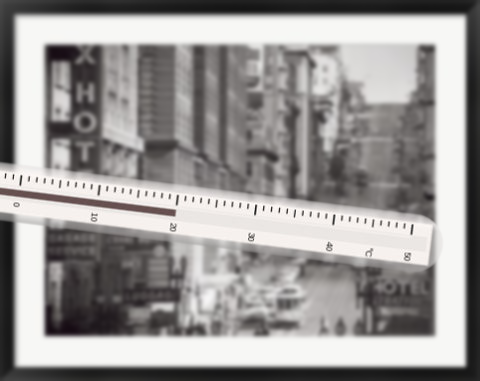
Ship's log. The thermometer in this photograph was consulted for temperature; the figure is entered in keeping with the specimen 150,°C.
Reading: 20,°C
